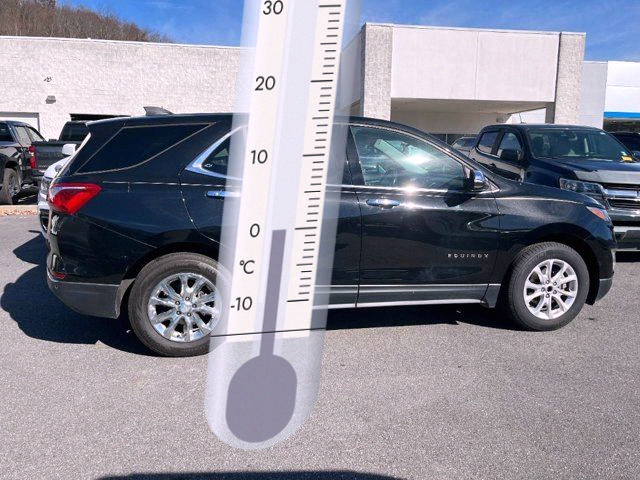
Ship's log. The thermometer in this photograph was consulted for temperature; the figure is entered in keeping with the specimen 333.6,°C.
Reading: 0,°C
